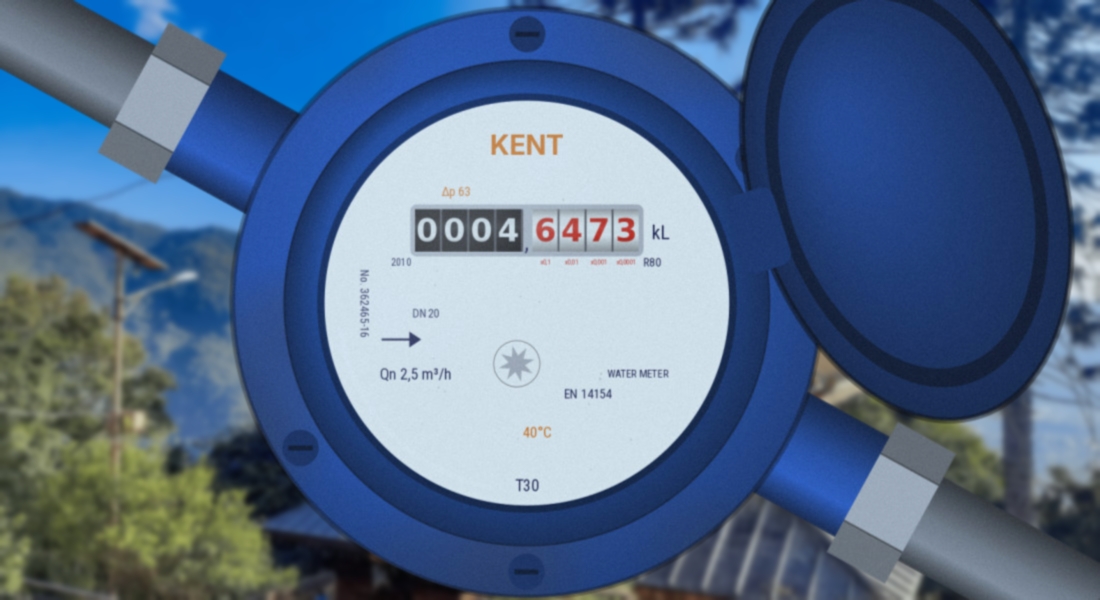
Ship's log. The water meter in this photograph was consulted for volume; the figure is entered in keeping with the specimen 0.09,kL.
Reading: 4.6473,kL
